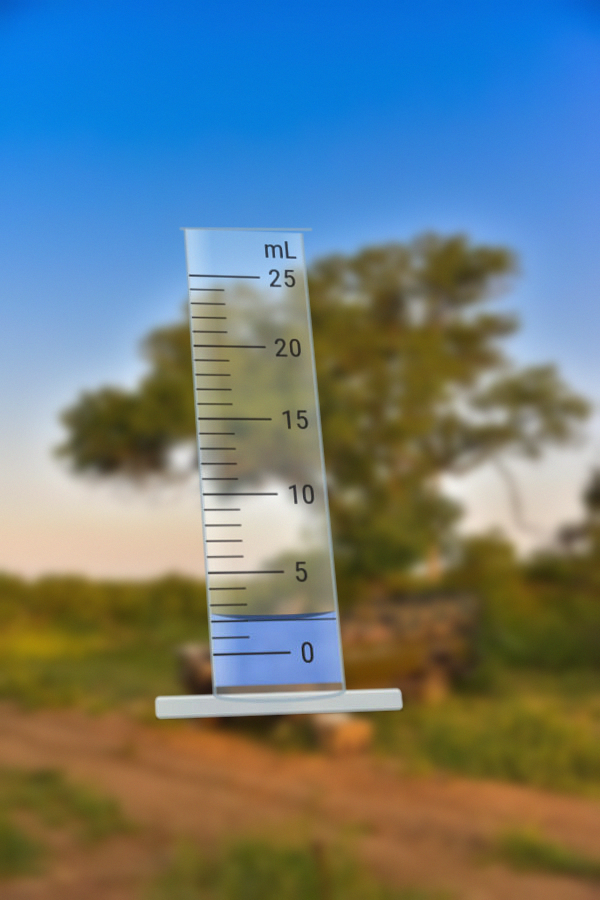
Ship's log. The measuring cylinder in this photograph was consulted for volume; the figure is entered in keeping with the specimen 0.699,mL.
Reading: 2,mL
